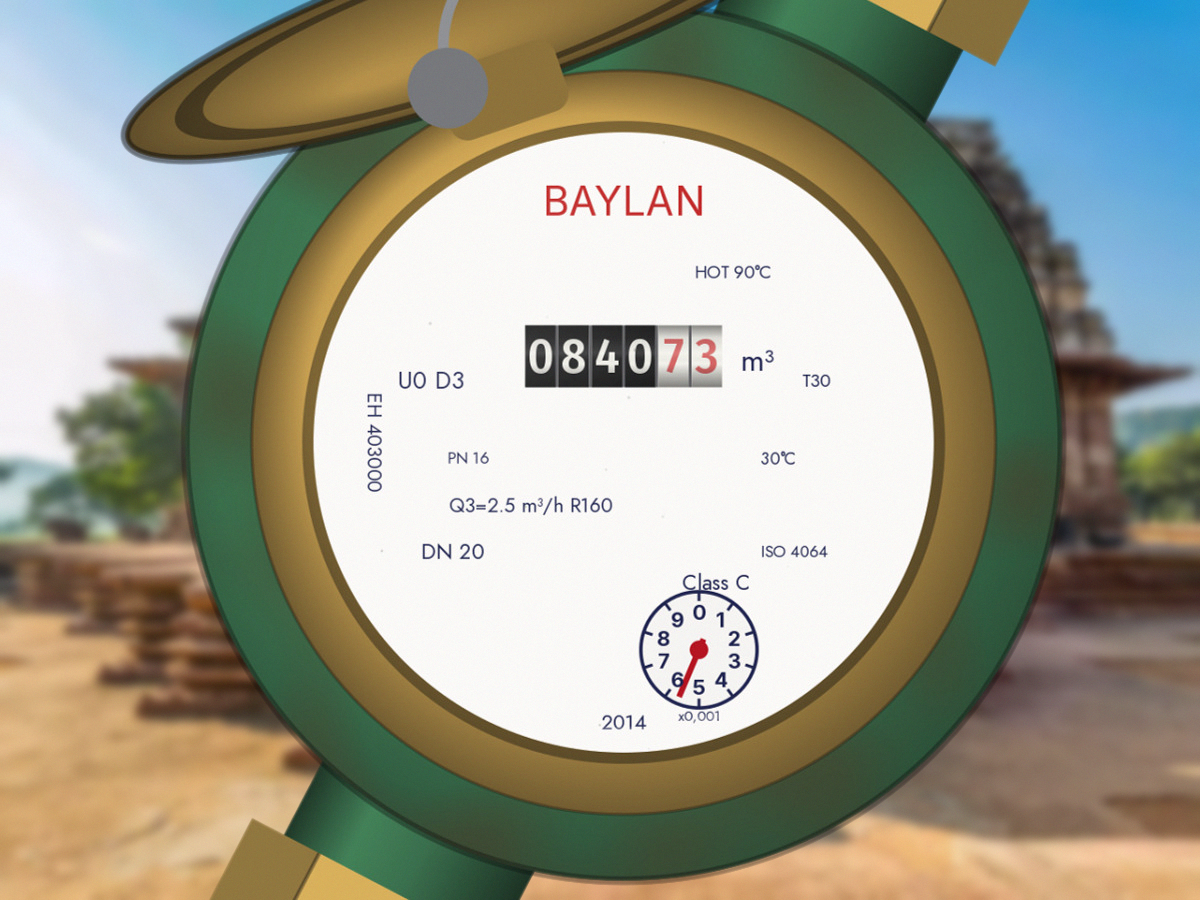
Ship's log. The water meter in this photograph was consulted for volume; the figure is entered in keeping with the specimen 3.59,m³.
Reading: 840.735,m³
